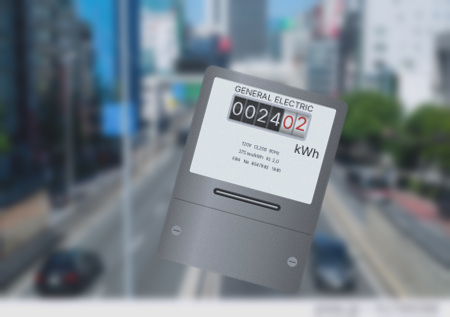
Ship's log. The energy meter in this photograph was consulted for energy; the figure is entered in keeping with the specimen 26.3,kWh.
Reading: 24.02,kWh
